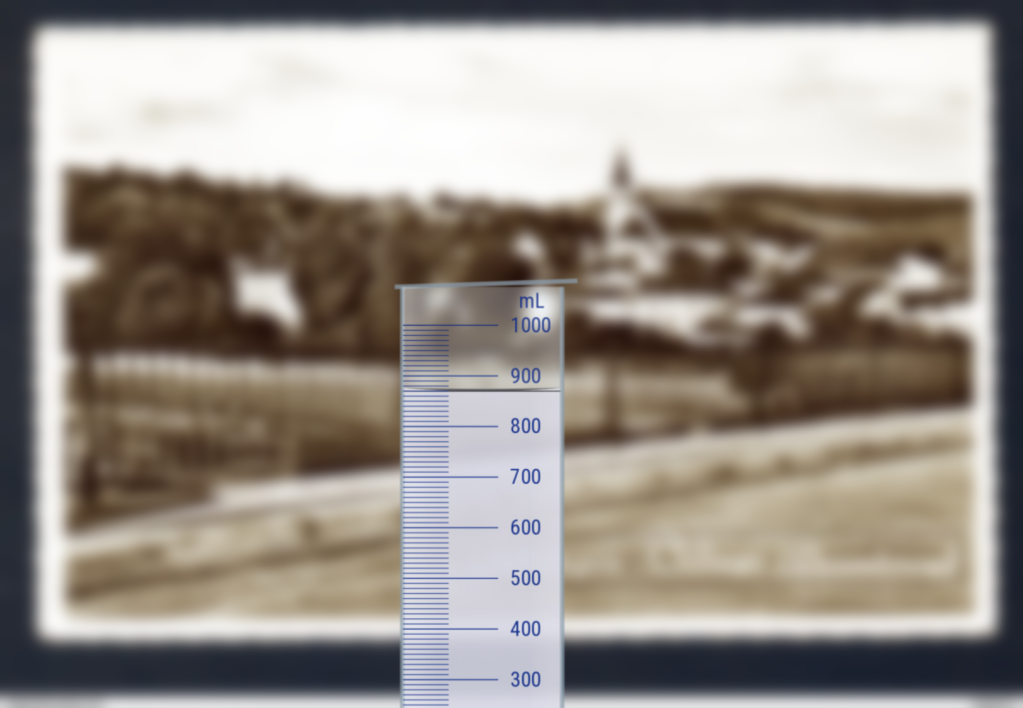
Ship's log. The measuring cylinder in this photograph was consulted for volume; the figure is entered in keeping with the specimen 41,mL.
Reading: 870,mL
